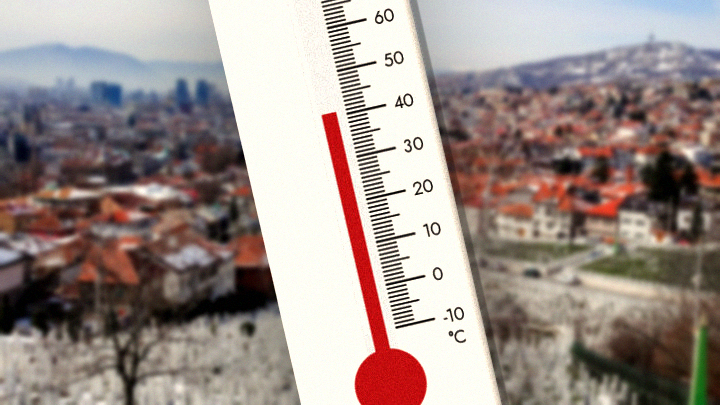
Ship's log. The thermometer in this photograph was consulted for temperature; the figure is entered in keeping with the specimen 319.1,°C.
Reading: 41,°C
